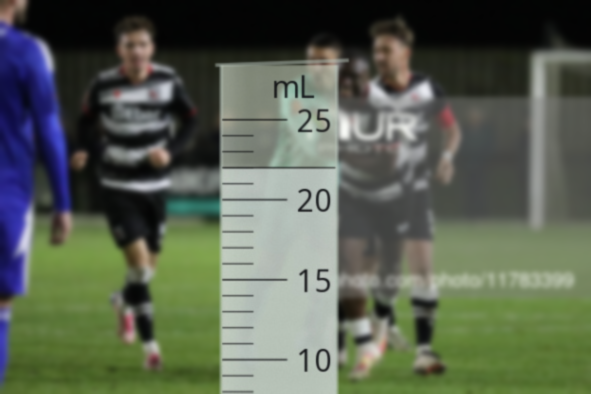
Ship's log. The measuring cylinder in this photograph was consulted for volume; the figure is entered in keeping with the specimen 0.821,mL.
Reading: 22,mL
